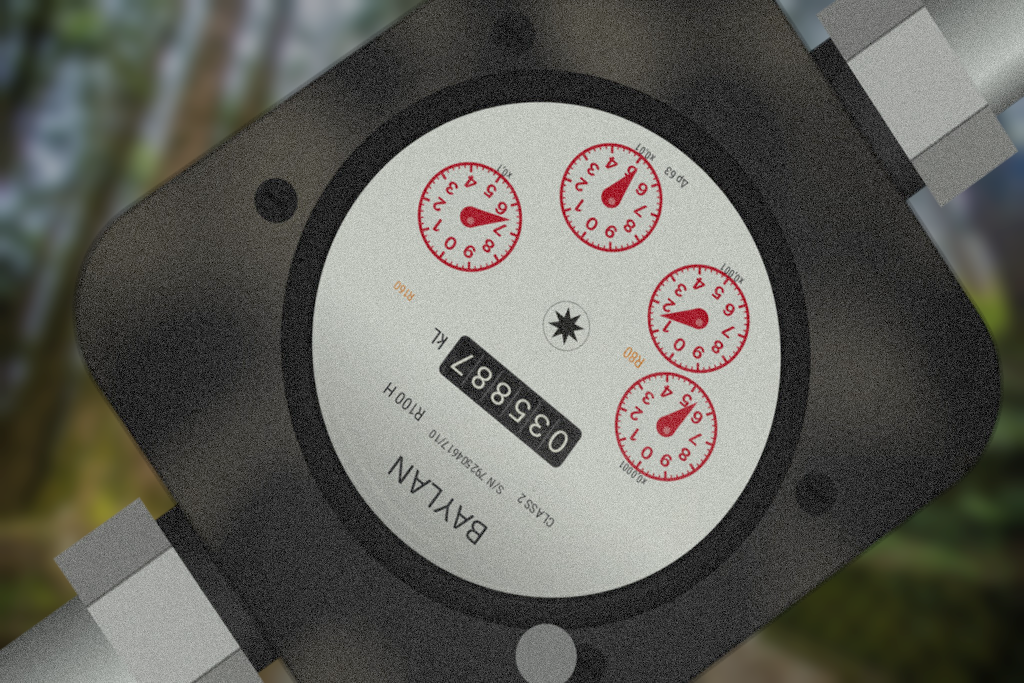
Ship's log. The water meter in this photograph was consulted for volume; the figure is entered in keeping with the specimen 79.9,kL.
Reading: 35887.6515,kL
